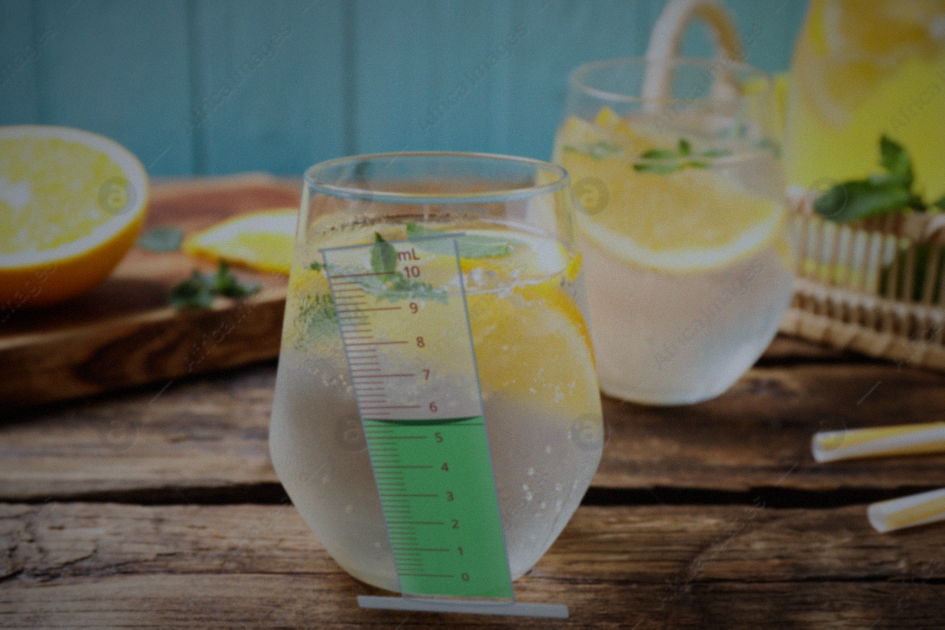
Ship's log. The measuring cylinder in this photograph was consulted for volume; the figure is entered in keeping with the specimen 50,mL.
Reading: 5.4,mL
